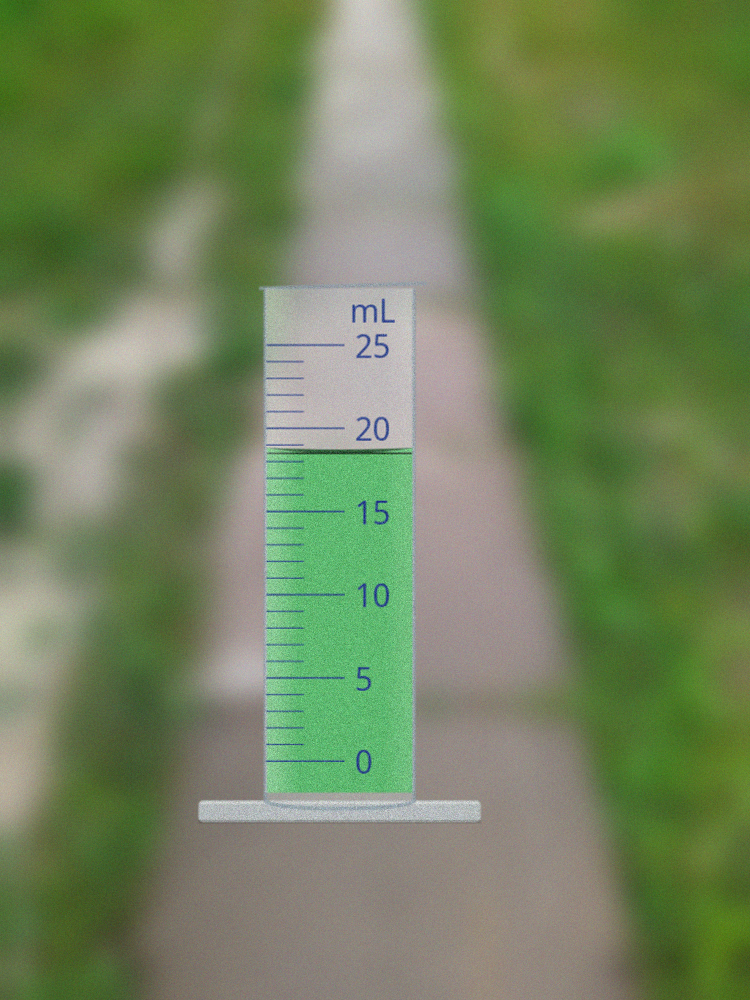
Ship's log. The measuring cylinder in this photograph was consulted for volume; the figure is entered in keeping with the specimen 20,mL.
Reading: 18.5,mL
